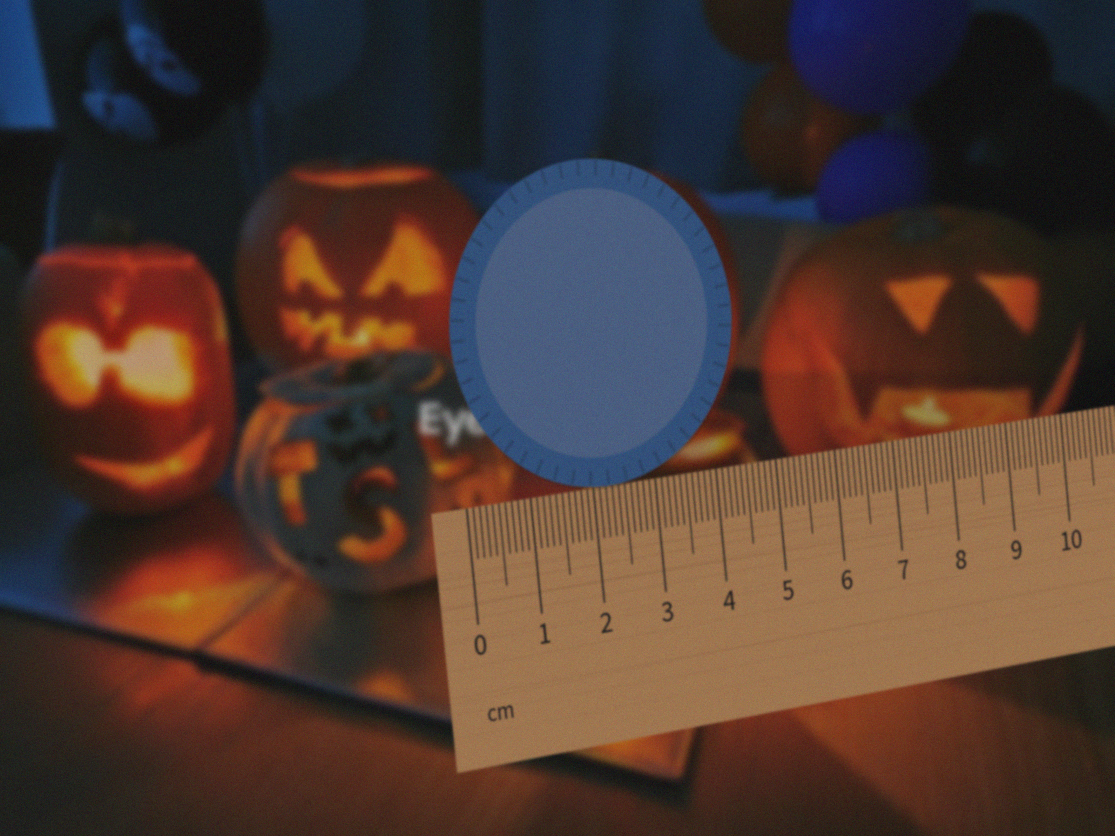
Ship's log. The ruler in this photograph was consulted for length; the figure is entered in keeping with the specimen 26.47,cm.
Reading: 4.5,cm
